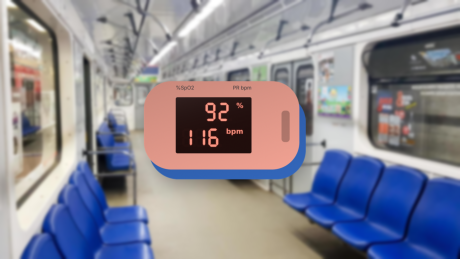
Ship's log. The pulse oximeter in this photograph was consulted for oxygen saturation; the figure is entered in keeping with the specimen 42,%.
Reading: 92,%
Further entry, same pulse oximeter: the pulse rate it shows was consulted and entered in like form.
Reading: 116,bpm
